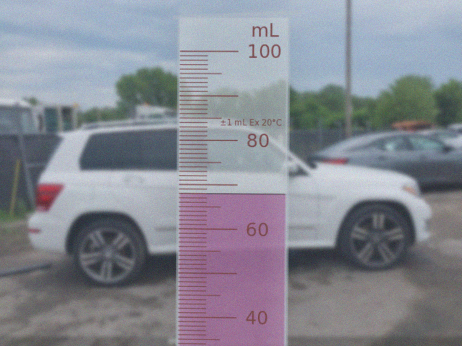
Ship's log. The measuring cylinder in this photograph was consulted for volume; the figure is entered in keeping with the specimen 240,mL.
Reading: 68,mL
